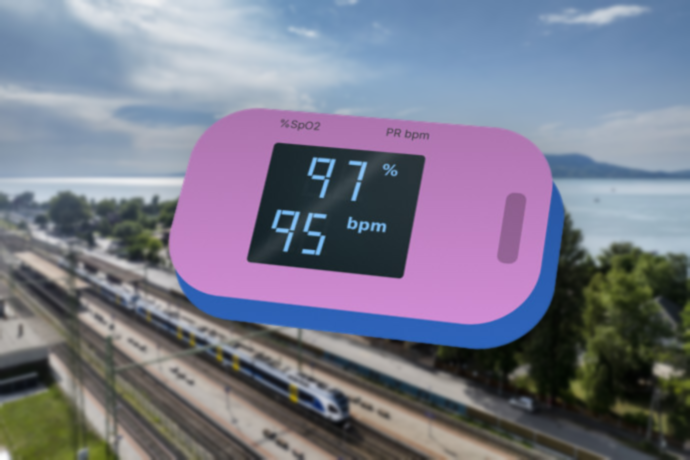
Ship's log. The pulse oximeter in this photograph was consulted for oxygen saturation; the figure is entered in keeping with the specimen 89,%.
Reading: 97,%
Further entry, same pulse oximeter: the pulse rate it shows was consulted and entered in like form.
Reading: 95,bpm
